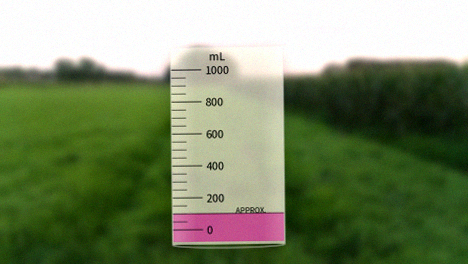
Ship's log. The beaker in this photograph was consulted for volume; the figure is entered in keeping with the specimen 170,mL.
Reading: 100,mL
